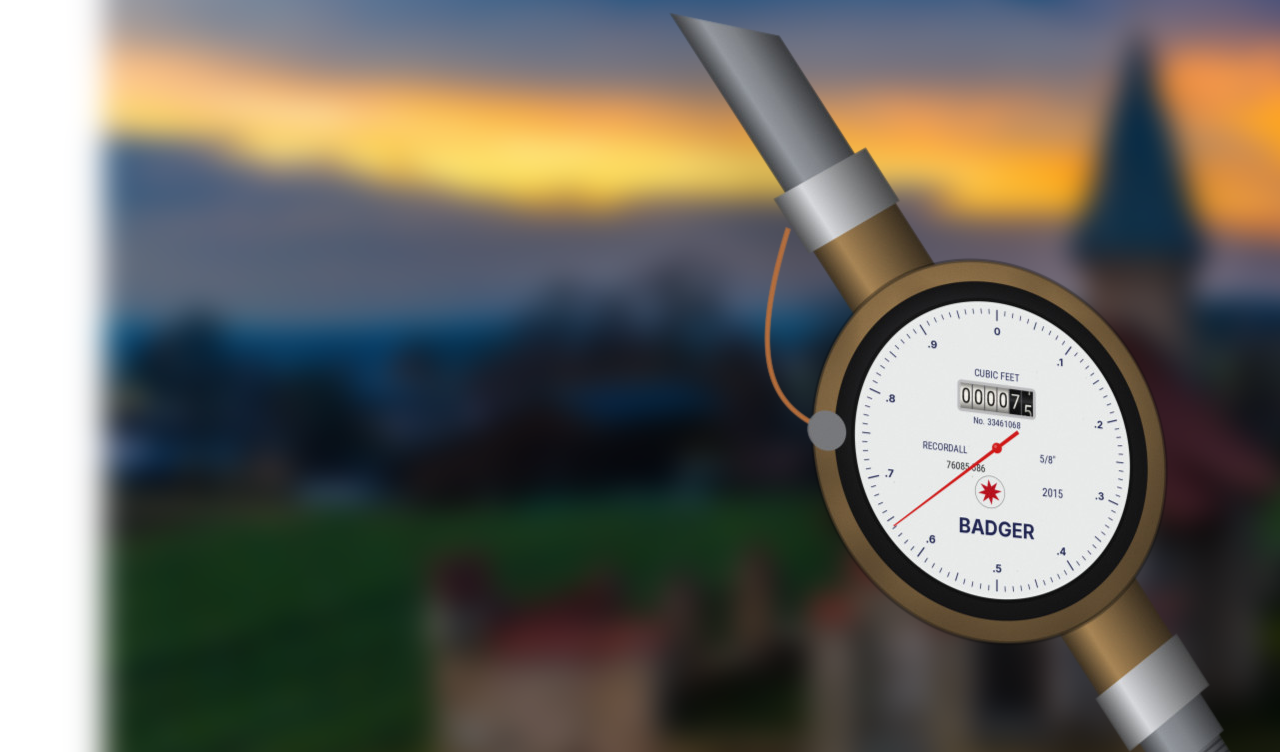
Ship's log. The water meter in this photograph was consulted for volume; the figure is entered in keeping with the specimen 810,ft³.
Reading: 74.64,ft³
